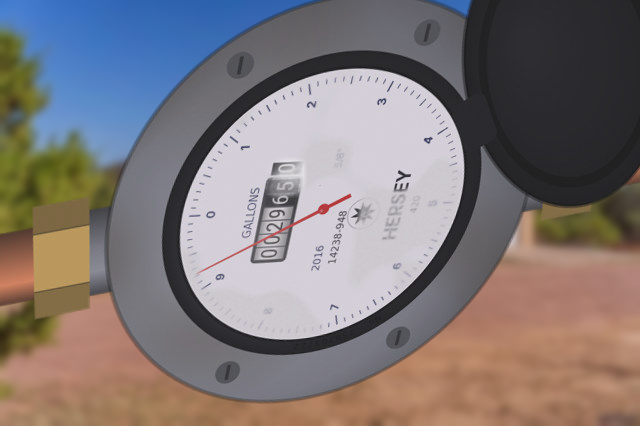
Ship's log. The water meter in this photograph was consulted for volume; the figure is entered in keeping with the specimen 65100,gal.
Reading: 29649.2,gal
